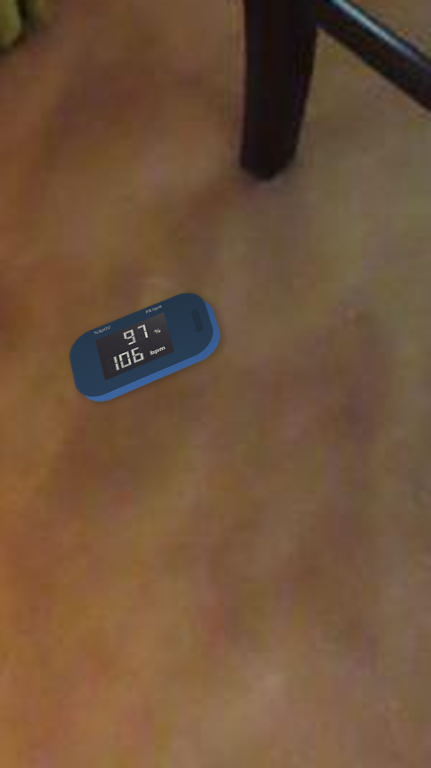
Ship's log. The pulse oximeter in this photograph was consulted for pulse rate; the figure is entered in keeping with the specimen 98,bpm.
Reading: 106,bpm
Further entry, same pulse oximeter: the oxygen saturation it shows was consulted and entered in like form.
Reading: 97,%
